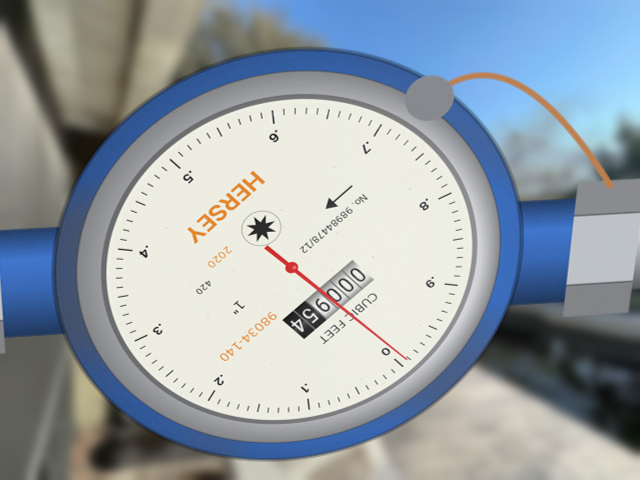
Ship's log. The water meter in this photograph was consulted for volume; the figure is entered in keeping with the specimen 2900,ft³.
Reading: 953.99,ft³
